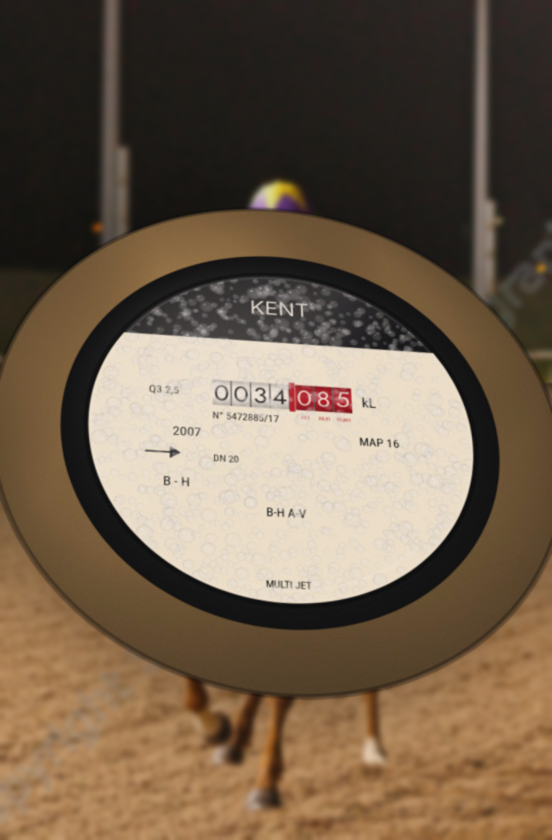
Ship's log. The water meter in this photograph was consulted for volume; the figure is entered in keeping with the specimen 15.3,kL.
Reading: 34.085,kL
